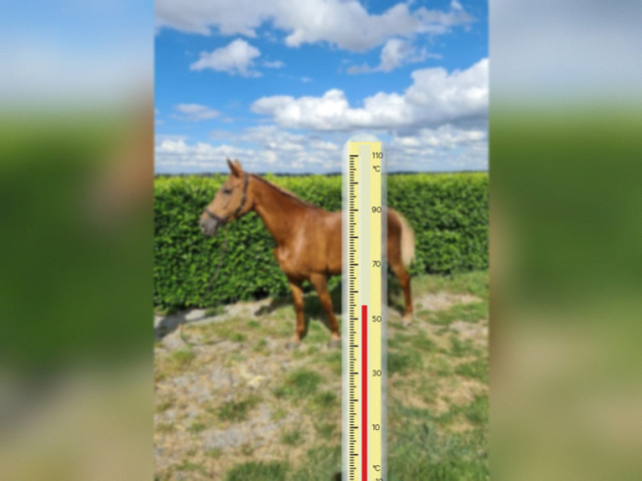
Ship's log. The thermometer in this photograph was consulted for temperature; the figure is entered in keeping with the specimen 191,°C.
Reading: 55,°C
